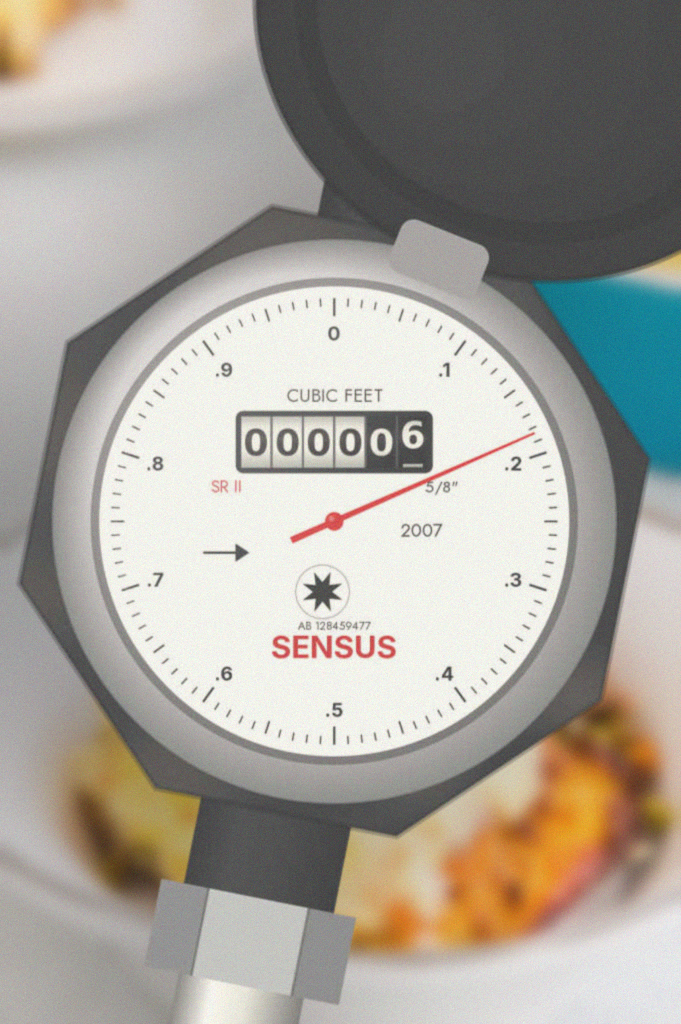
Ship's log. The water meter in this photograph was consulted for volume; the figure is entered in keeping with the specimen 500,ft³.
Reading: 6.18,ft³
